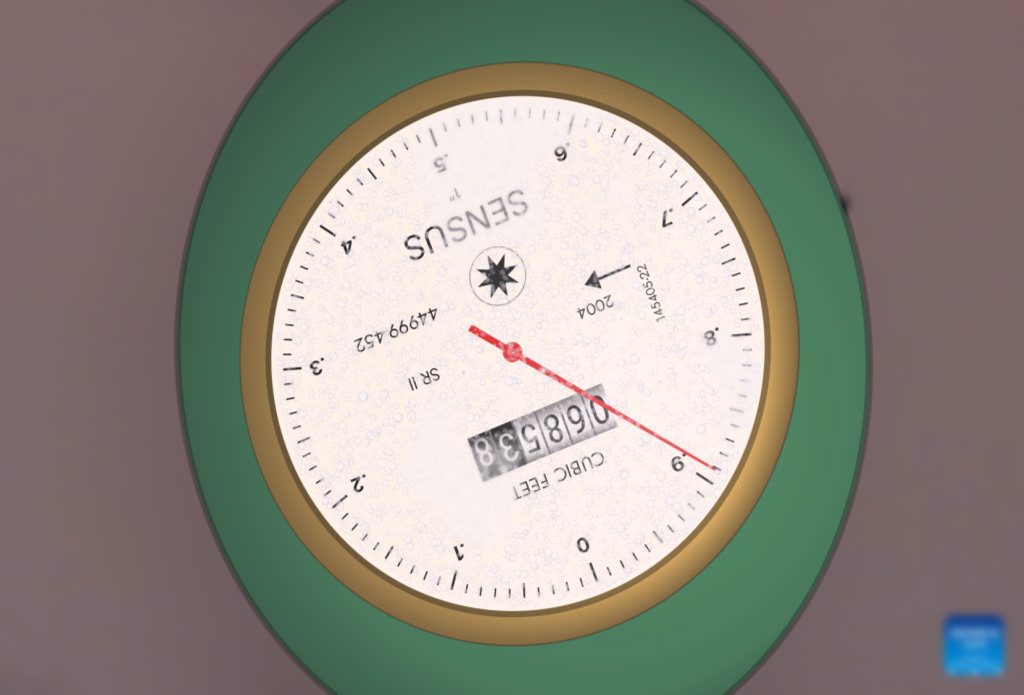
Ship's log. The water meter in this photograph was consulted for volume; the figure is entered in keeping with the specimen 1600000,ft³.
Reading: 68537.89,ft³
